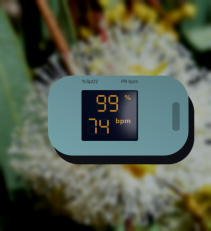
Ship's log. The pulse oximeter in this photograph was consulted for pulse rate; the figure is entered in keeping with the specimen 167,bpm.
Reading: 74,bpm
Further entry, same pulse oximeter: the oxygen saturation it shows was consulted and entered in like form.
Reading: 99,%
